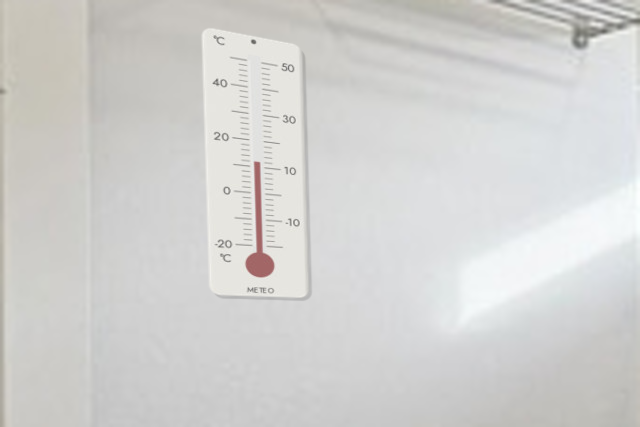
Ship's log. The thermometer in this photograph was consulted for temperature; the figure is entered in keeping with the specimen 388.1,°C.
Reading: 12,°C
